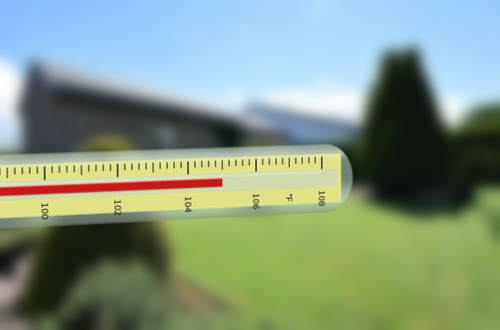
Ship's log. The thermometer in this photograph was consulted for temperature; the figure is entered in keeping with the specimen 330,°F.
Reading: 105,°F
